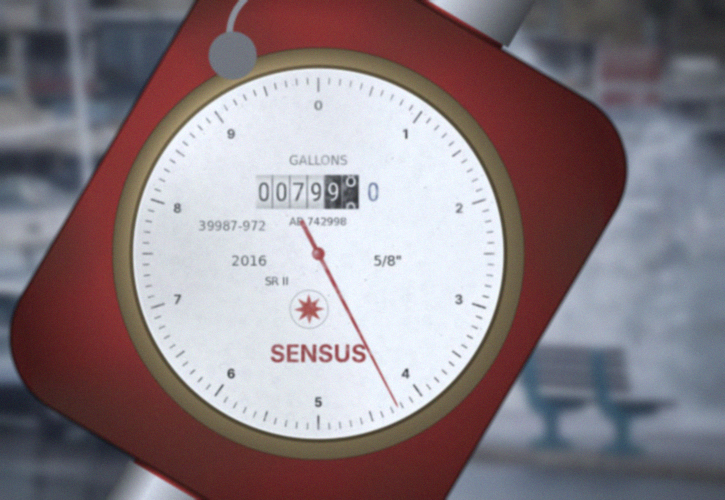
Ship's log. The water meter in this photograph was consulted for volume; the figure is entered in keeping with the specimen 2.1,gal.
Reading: 79984.2,gal
